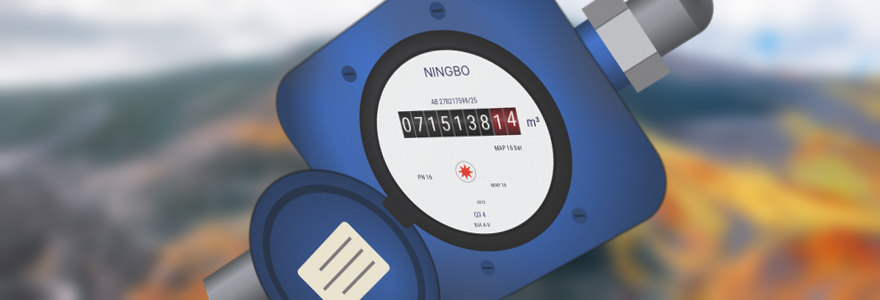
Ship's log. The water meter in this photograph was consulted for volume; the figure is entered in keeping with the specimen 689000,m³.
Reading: 715138.14,m³
